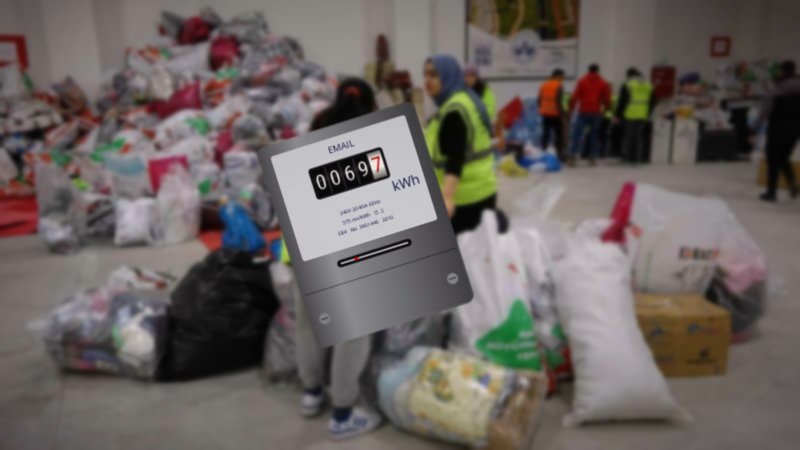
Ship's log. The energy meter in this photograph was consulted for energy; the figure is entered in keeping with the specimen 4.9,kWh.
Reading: 69.7,kWh
